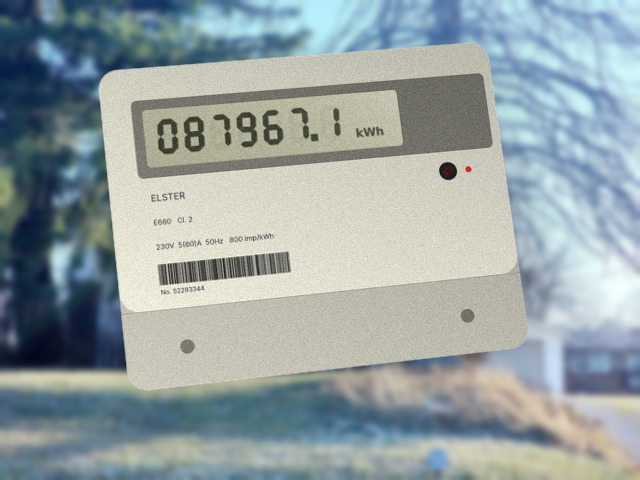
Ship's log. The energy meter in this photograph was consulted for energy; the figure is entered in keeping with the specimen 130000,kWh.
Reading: 87967.1,kWh
